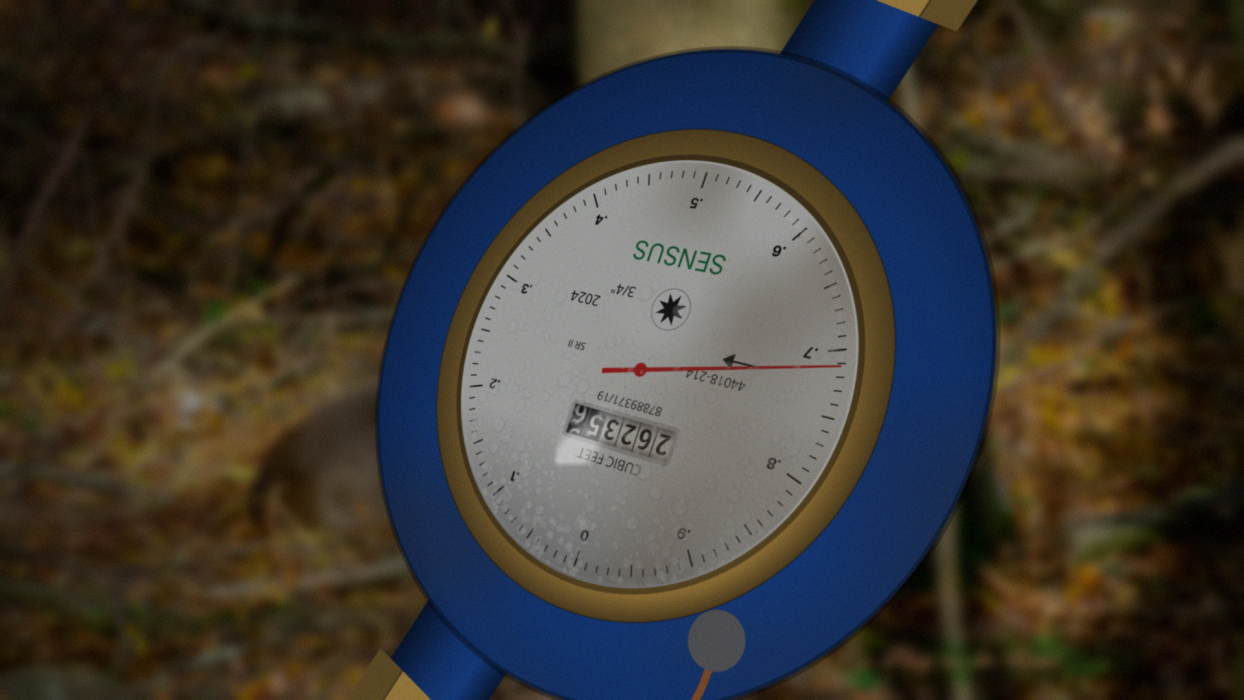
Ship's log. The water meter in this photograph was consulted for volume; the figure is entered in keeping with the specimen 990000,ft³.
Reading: 262355.71,ft³
